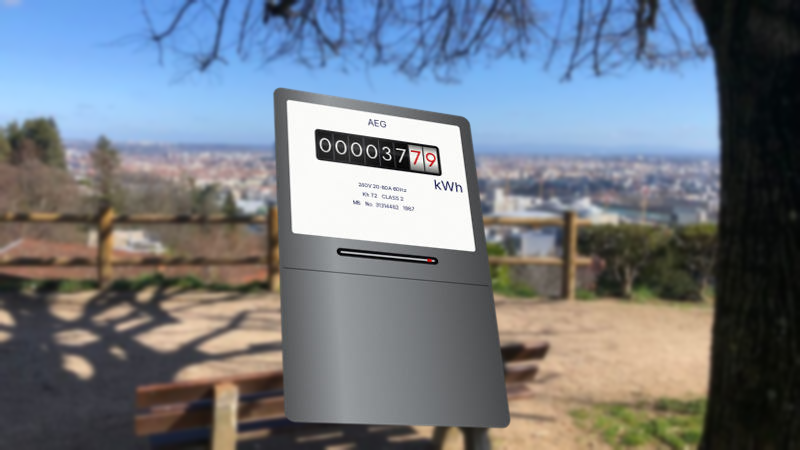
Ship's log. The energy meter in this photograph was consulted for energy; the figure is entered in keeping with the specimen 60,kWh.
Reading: 37.79,kWh
